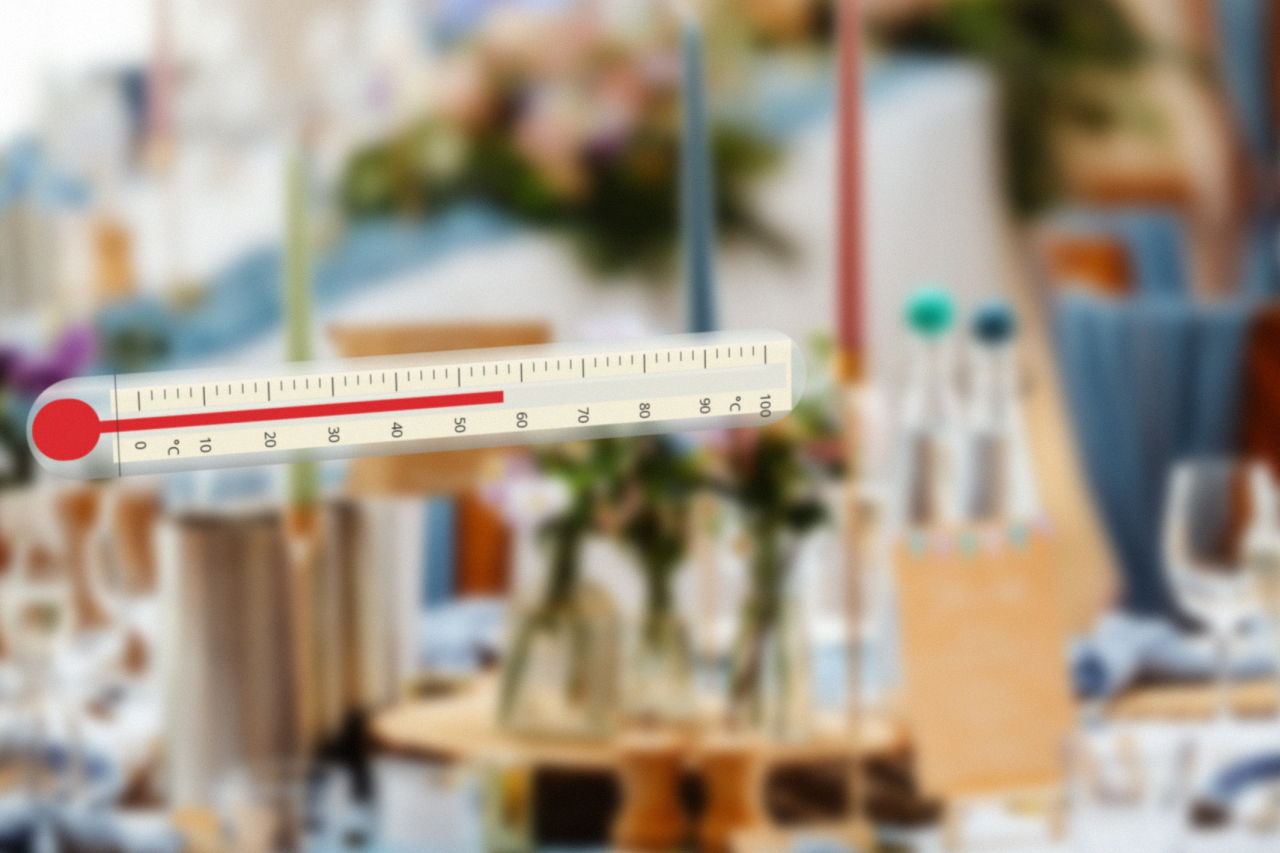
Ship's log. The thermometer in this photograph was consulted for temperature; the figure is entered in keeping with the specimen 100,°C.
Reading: 57,°C
